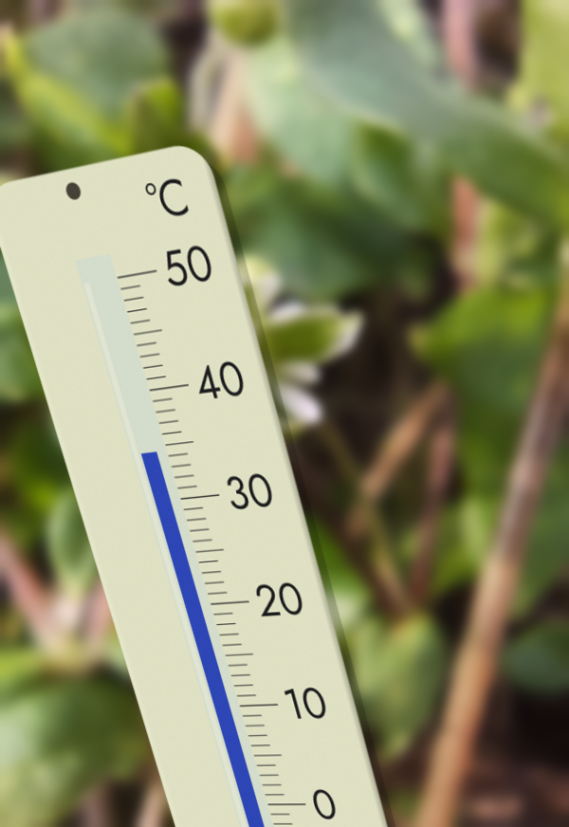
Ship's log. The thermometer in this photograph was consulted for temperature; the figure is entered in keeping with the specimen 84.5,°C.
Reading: 34.5,°C
